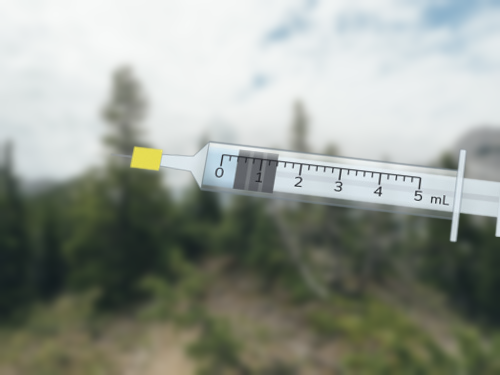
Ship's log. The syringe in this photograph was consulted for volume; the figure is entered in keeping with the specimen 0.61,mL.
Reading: 0.4,mL
